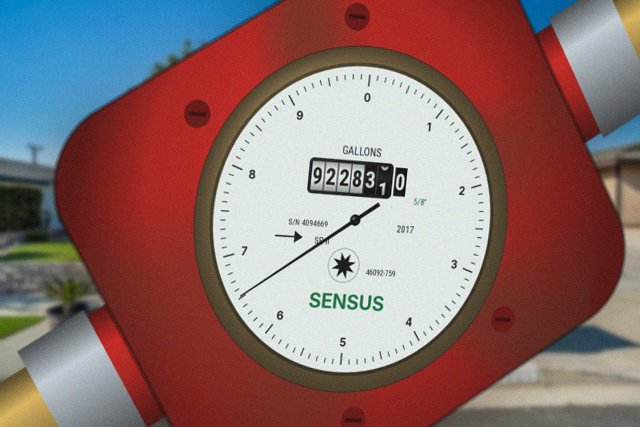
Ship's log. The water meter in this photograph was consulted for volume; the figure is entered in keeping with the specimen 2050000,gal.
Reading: 9228306.5,gal
